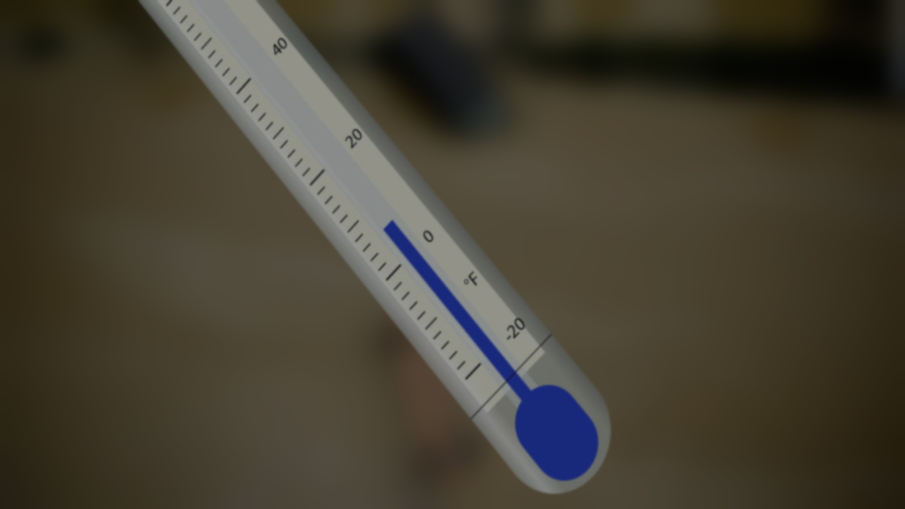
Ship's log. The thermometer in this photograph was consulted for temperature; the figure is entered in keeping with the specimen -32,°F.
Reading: 6,°F
